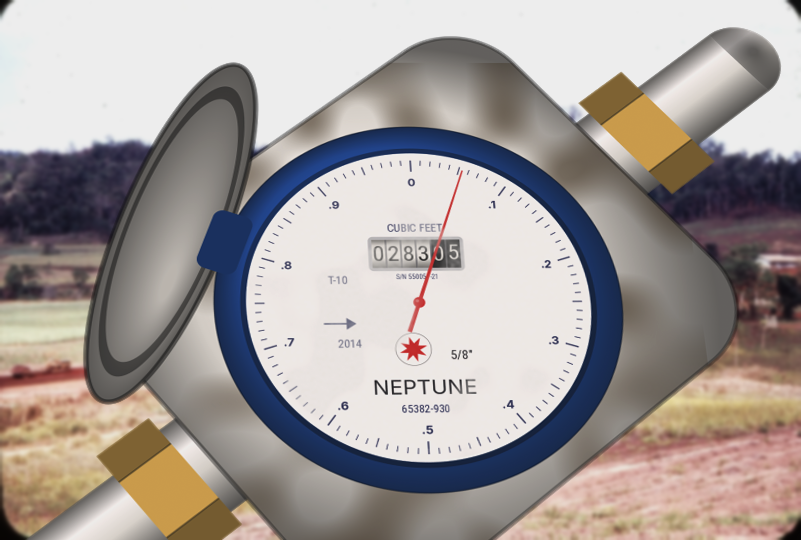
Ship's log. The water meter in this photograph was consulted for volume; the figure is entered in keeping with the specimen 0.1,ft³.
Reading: 28305.05,ft³
